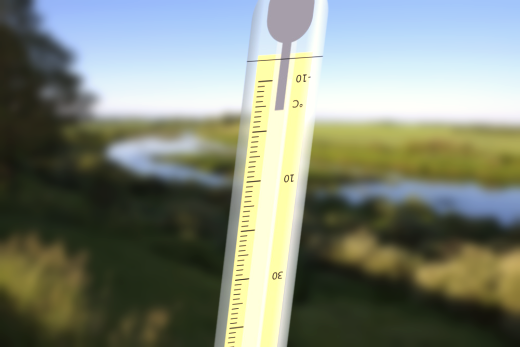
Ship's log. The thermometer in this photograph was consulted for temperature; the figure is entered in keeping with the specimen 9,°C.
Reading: -4,°C
